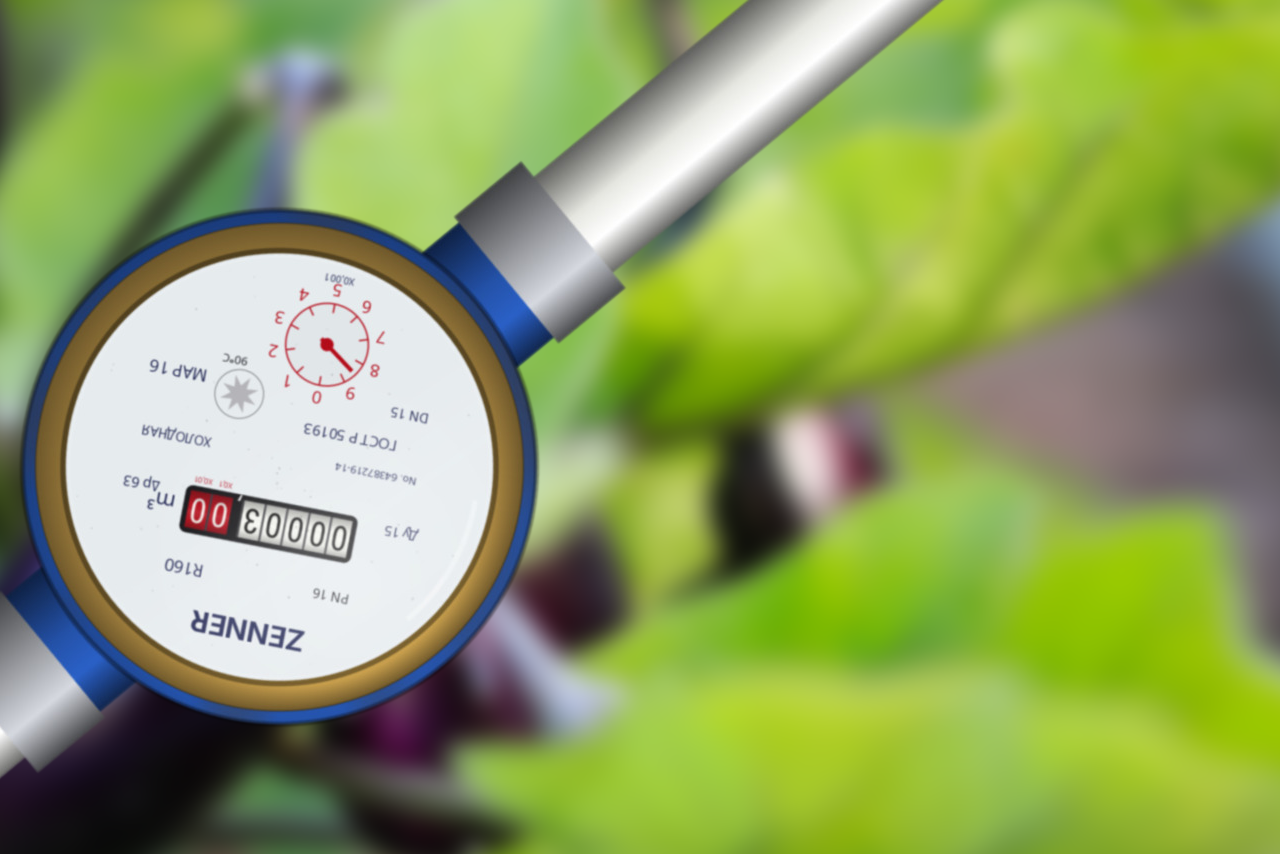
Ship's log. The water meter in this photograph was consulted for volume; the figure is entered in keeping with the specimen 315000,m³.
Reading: 3.008,m³
